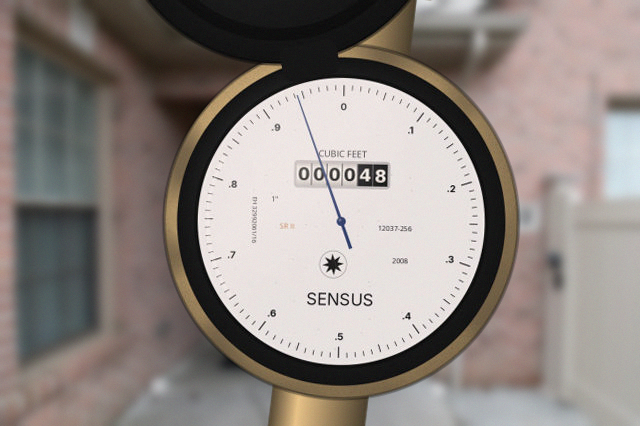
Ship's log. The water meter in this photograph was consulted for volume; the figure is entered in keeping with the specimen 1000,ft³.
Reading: 47.94,ft³
